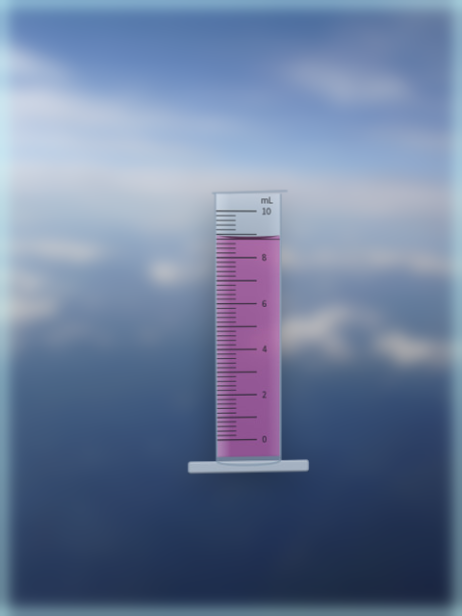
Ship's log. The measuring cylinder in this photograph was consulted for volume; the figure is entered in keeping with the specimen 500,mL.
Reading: 8.8,mL
